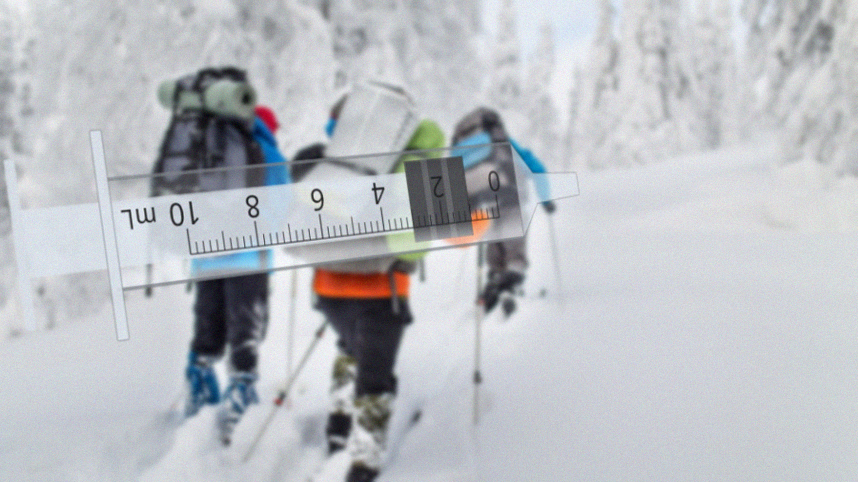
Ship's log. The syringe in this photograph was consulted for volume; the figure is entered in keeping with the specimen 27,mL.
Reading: 1,mL
